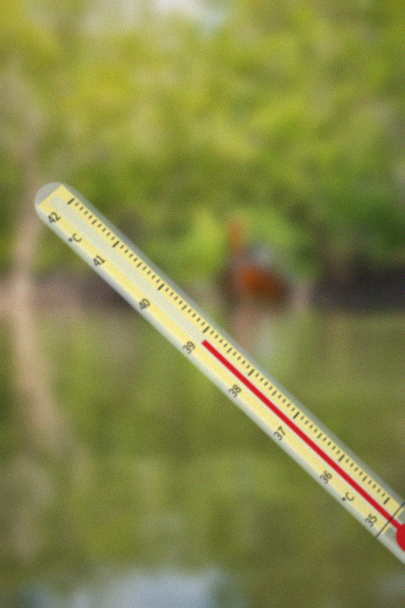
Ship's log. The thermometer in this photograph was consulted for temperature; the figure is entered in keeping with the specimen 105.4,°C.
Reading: 38.9,°C
